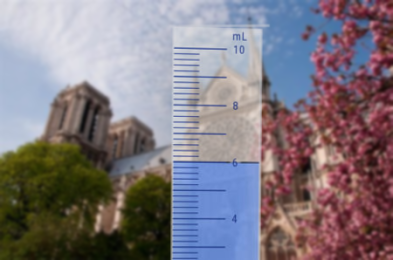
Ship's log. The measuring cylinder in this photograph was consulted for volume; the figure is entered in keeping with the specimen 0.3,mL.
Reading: 6,mL
